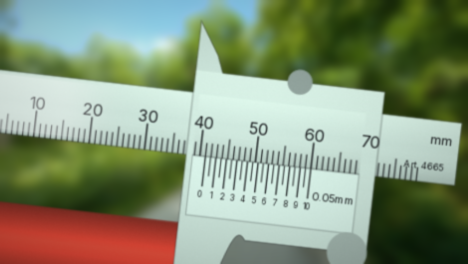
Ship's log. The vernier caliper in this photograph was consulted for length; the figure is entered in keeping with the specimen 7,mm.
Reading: 41.0,mm
